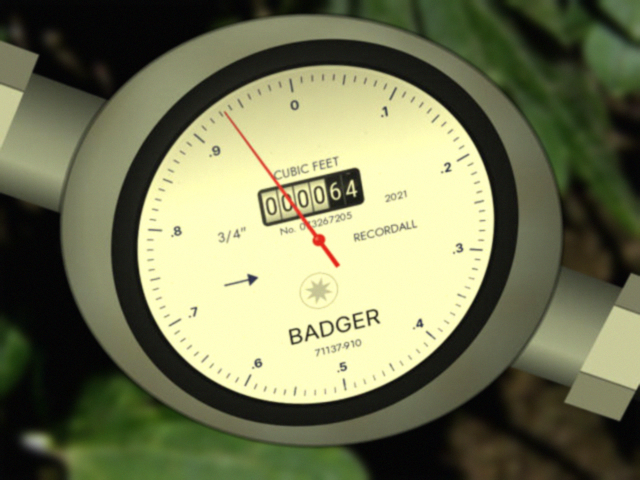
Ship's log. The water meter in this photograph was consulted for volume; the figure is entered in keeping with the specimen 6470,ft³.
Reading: 63.93,ft³
